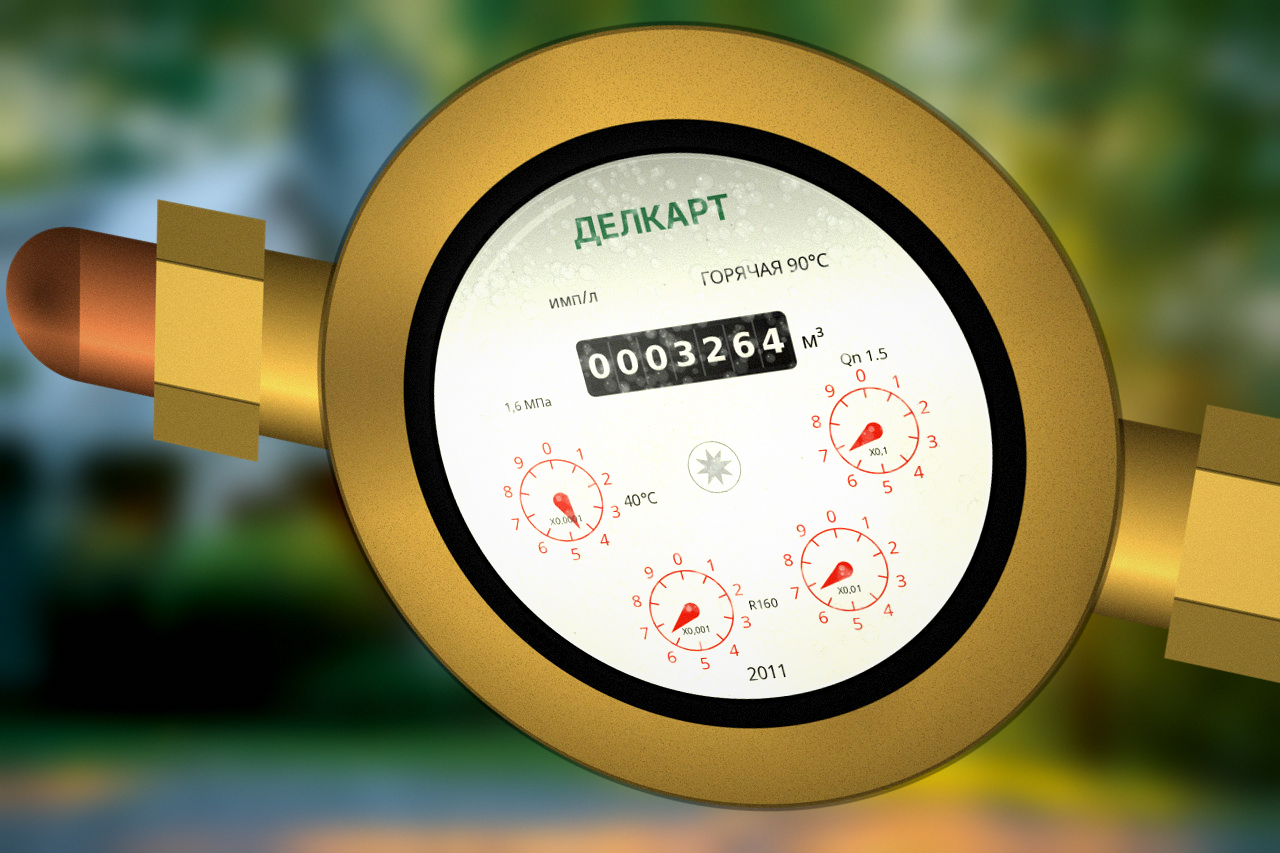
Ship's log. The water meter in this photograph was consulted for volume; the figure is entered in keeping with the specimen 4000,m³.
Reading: 3264.6664,m³
